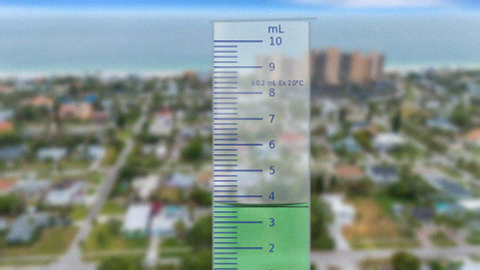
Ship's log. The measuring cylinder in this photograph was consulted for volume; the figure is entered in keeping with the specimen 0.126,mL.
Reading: 3.6,mL
